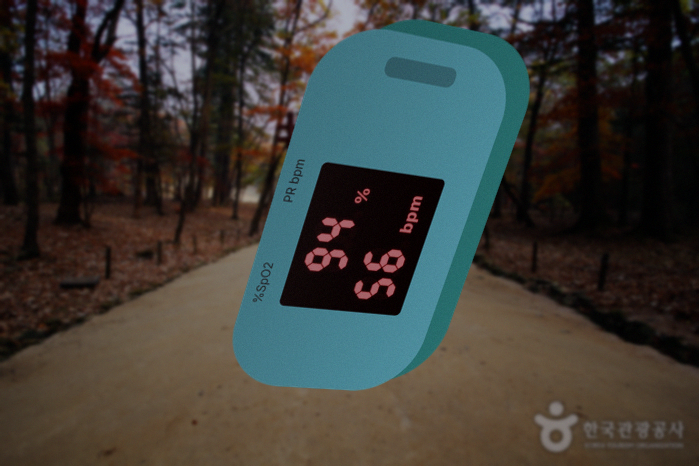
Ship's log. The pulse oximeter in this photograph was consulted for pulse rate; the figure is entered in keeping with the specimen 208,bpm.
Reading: 56,bpm
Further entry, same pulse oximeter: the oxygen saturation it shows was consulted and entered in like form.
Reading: 94,%
